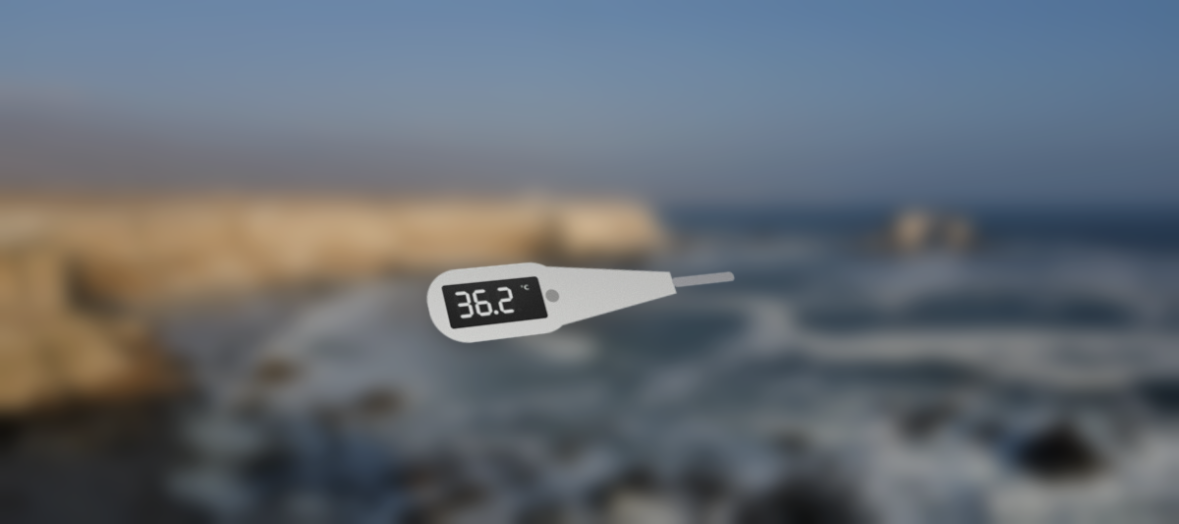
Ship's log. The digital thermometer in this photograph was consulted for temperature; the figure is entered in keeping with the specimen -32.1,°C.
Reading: 36.2,°C
